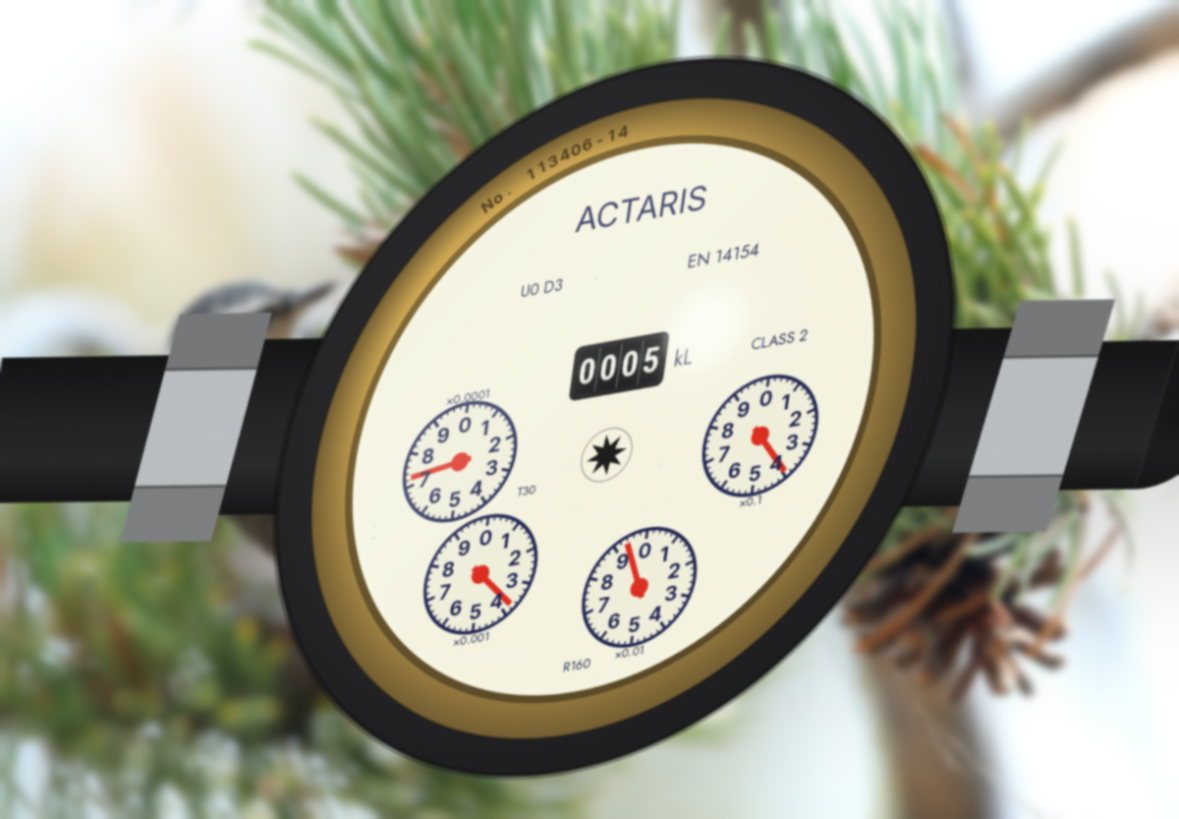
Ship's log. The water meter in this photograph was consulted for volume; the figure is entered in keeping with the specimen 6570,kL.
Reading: 5.3937,kL
